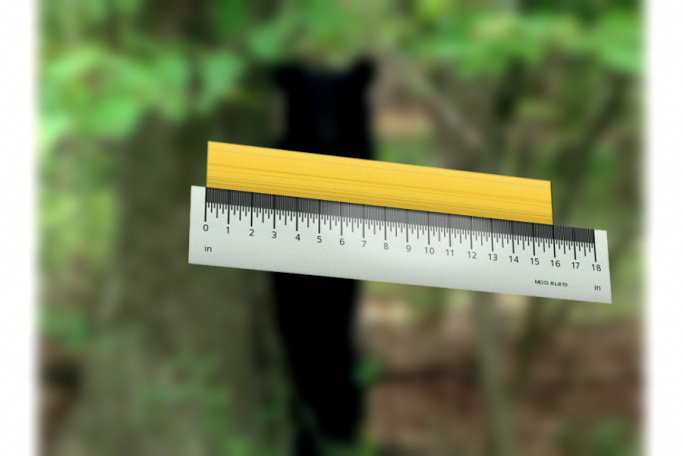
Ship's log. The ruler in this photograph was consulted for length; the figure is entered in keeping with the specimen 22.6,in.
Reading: 16,in
